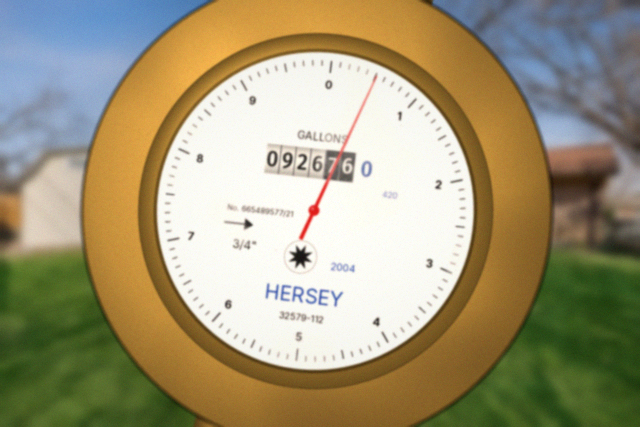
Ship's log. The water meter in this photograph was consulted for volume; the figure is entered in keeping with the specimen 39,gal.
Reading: 926760.5,gal
